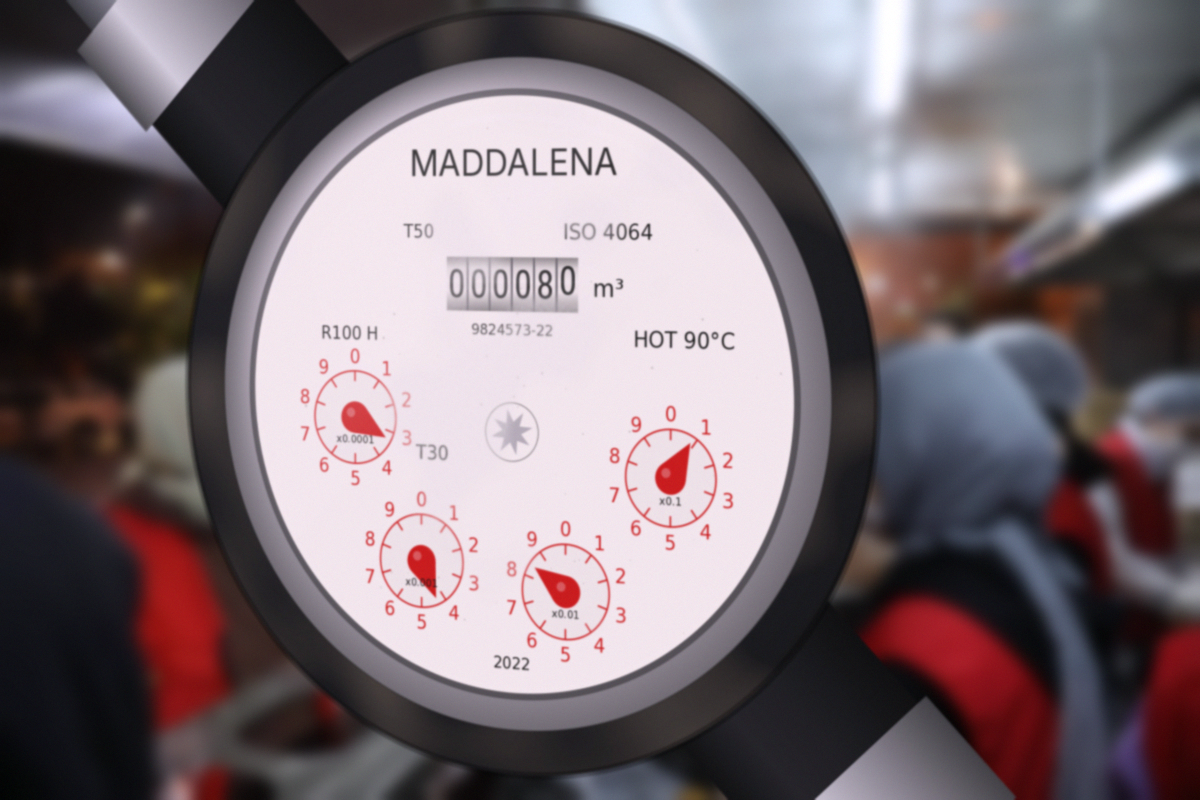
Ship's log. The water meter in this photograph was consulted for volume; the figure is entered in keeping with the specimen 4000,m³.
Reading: 80.0843,m³
